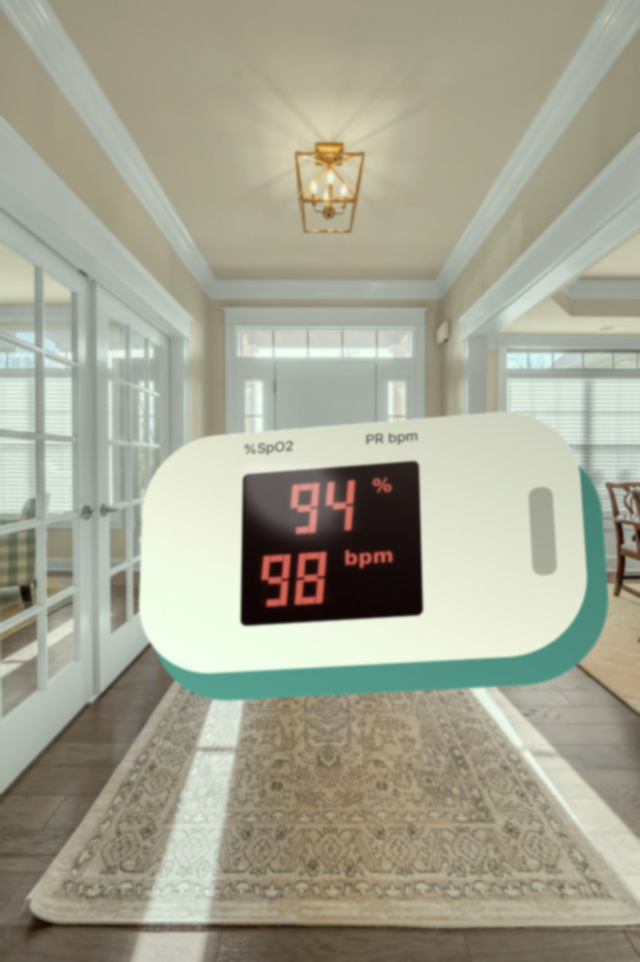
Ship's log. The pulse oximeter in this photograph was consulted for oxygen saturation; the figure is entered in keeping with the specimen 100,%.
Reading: 94,%
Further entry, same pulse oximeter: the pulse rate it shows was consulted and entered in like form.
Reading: 98,bpm
